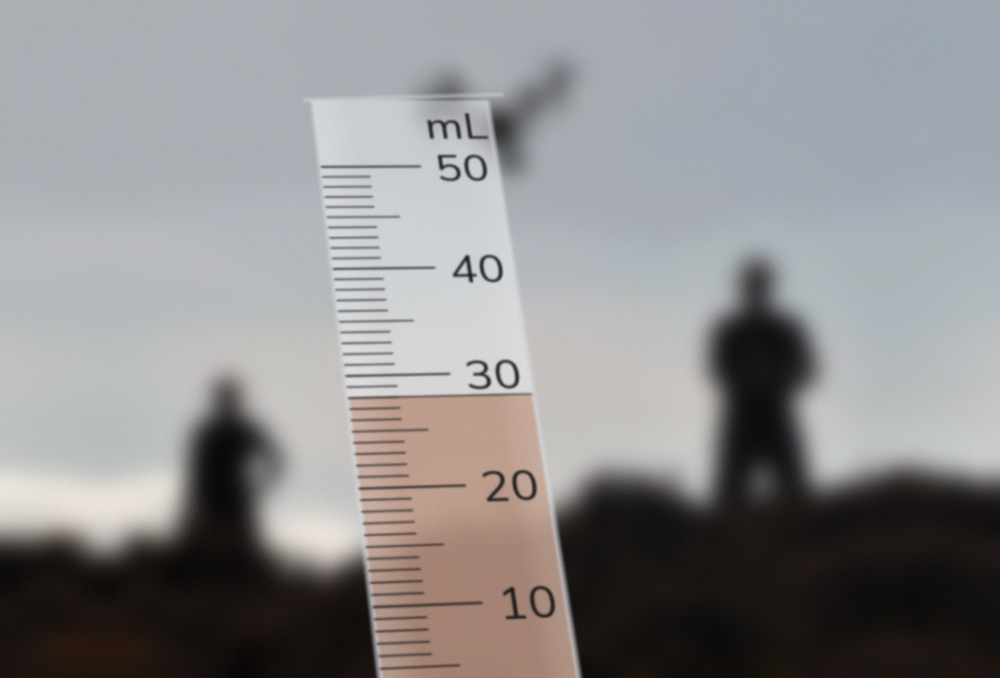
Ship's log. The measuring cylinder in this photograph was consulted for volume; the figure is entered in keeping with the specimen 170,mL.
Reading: 28,mL
